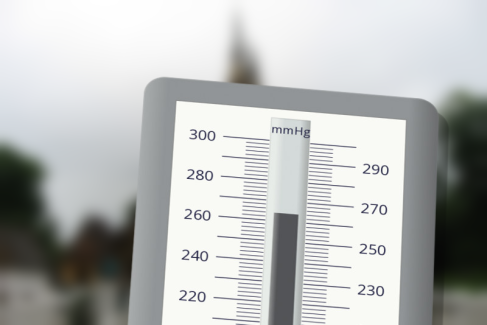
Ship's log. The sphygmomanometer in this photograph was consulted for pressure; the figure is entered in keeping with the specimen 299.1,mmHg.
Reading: 264,mmHg
